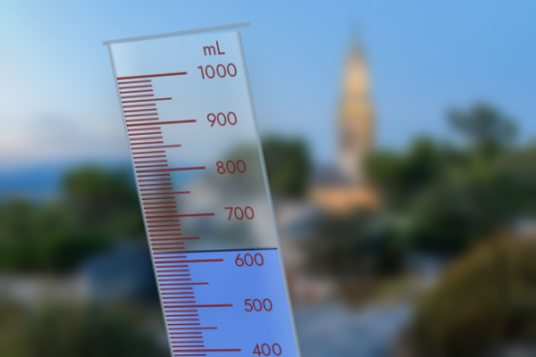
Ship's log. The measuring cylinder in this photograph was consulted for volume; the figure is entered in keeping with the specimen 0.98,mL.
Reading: 620,mL
